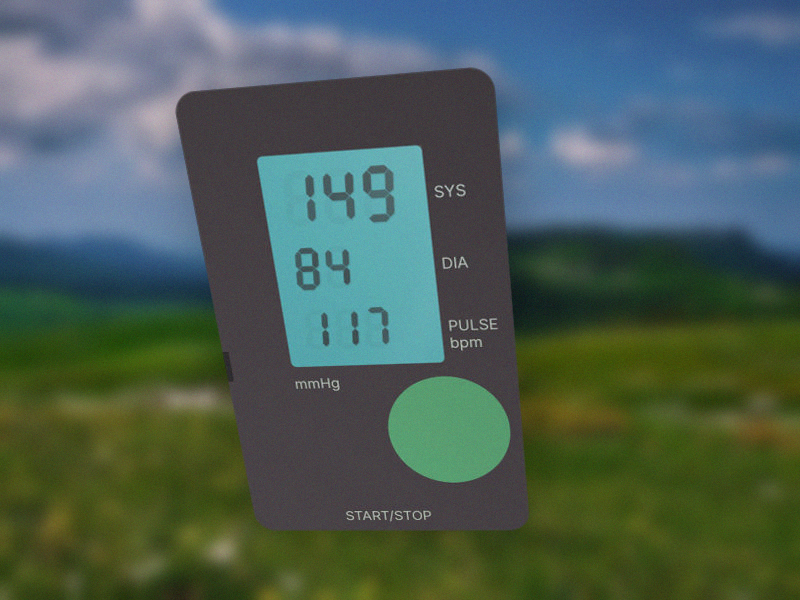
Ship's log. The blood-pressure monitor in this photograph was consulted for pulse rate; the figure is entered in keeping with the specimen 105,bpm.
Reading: 117,bpm
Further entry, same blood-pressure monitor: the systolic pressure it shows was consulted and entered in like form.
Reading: 149,mmHg
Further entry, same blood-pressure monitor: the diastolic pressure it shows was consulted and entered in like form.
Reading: 84,mmHg
